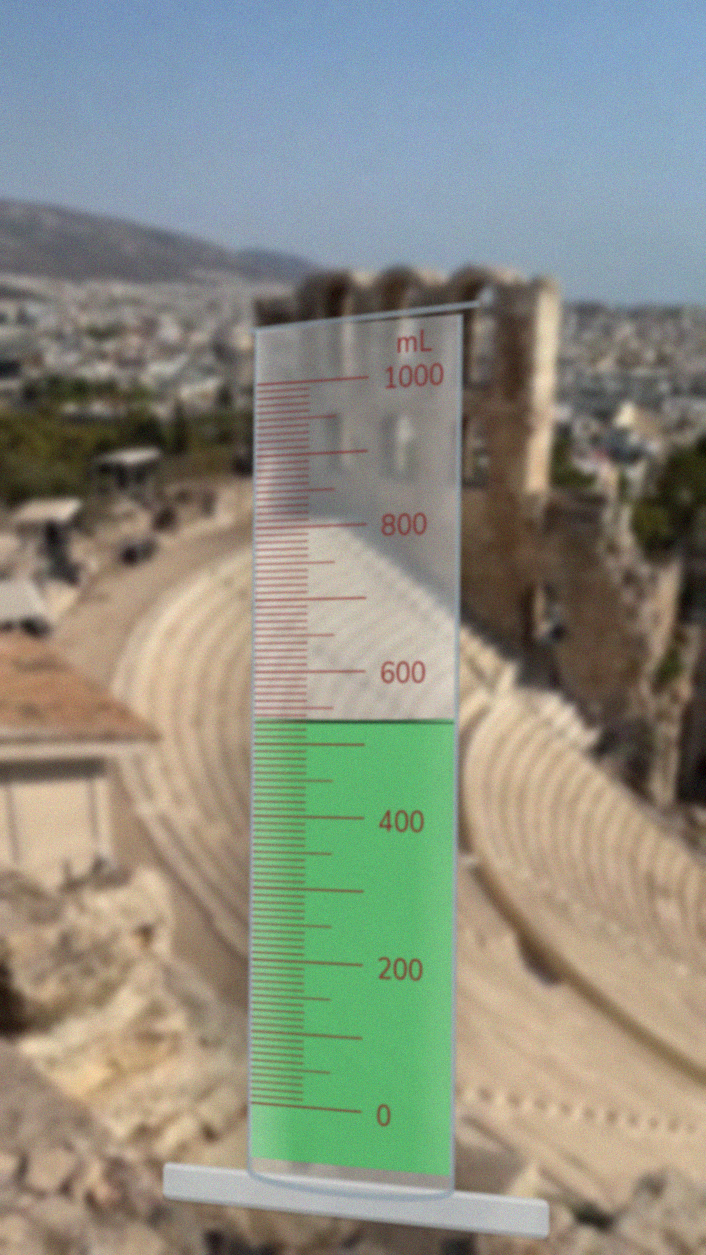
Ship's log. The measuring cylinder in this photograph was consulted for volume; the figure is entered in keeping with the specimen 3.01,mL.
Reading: 530,mL
